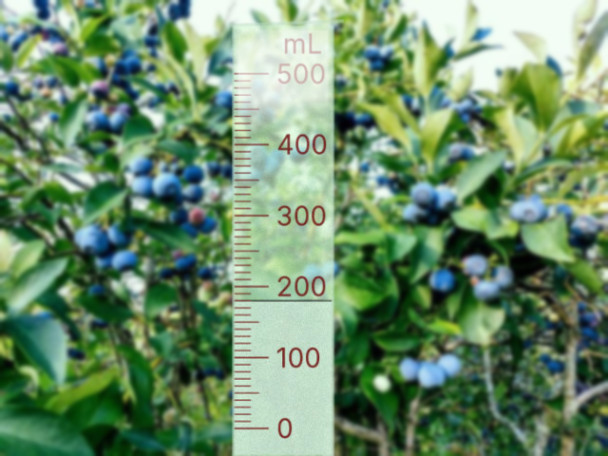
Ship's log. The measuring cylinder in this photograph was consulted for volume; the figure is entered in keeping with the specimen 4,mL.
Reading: 180,mL
